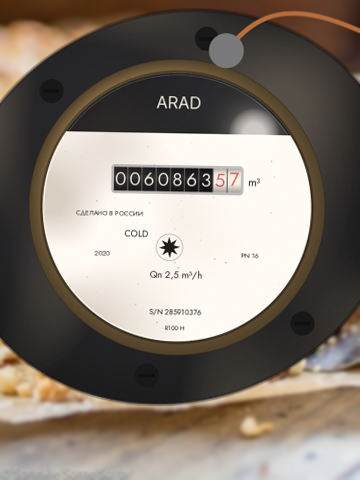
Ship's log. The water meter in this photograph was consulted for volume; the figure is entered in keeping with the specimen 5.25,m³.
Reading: 60863.57,m³
